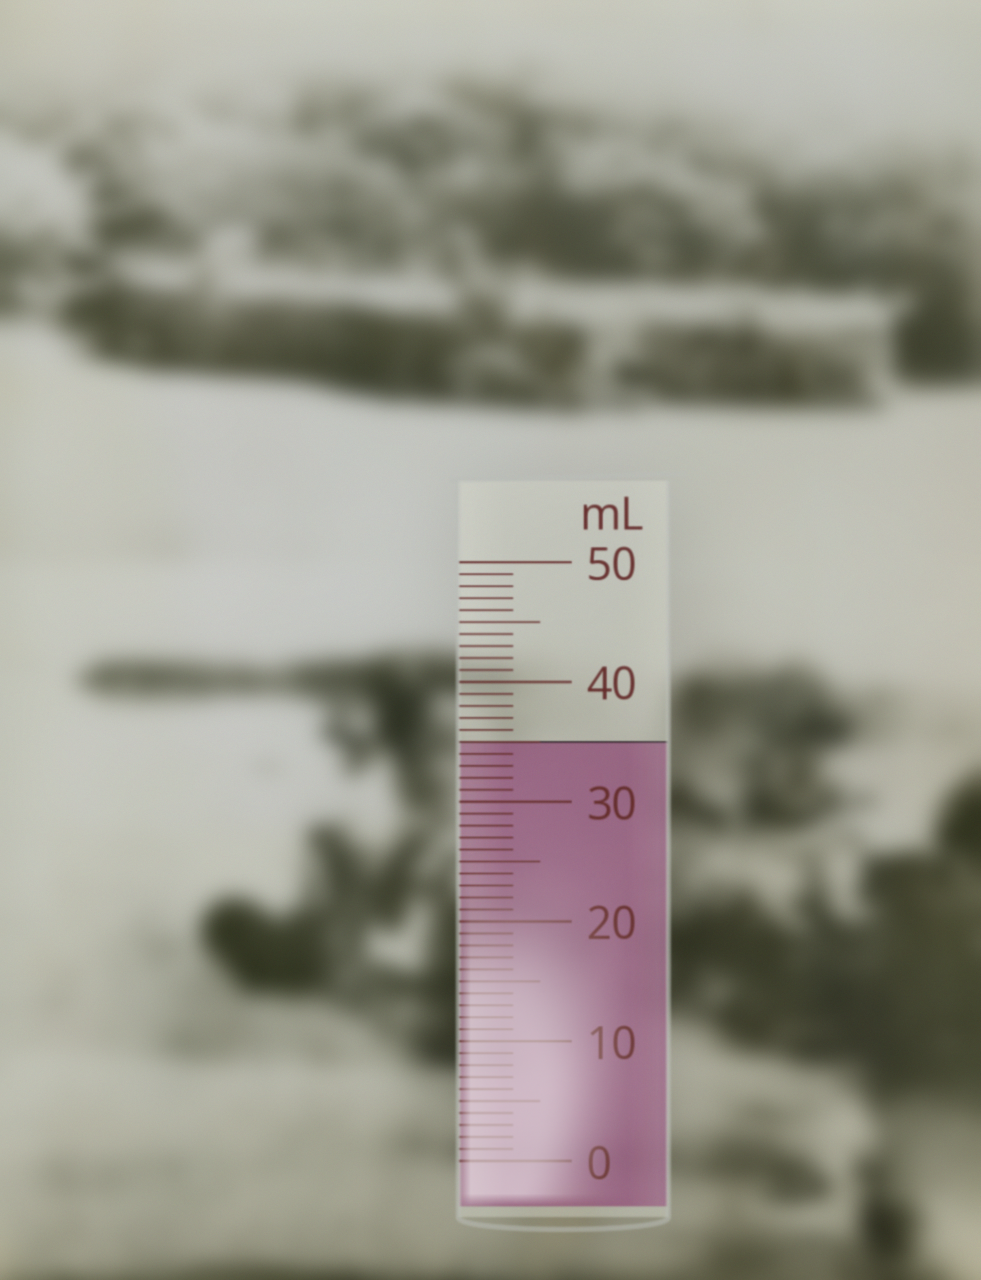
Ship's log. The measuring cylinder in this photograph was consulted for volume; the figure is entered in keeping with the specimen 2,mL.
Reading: 35,mL
